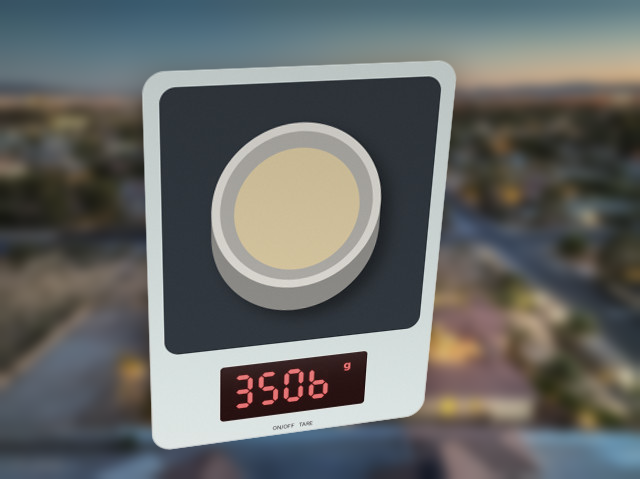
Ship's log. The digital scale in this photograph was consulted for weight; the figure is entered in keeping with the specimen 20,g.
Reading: 3506,g
